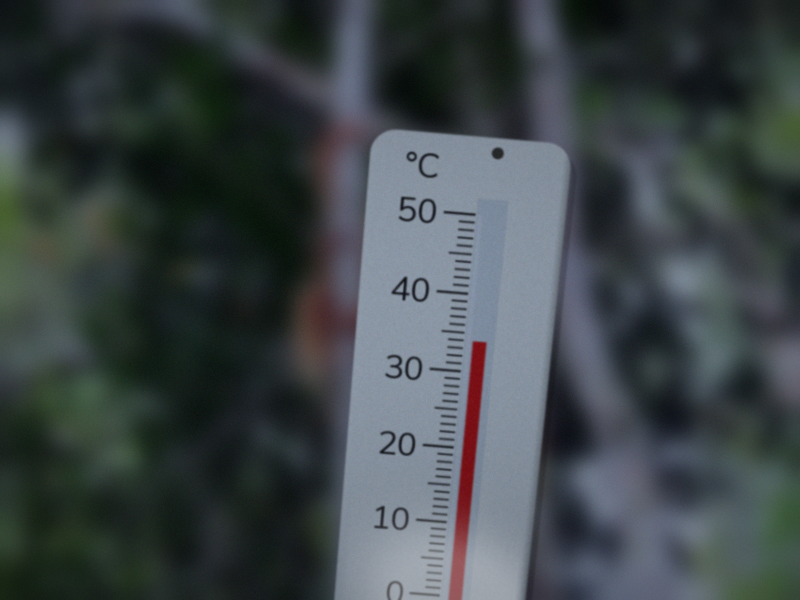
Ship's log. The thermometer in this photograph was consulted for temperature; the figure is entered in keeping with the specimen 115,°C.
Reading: 34,°C
